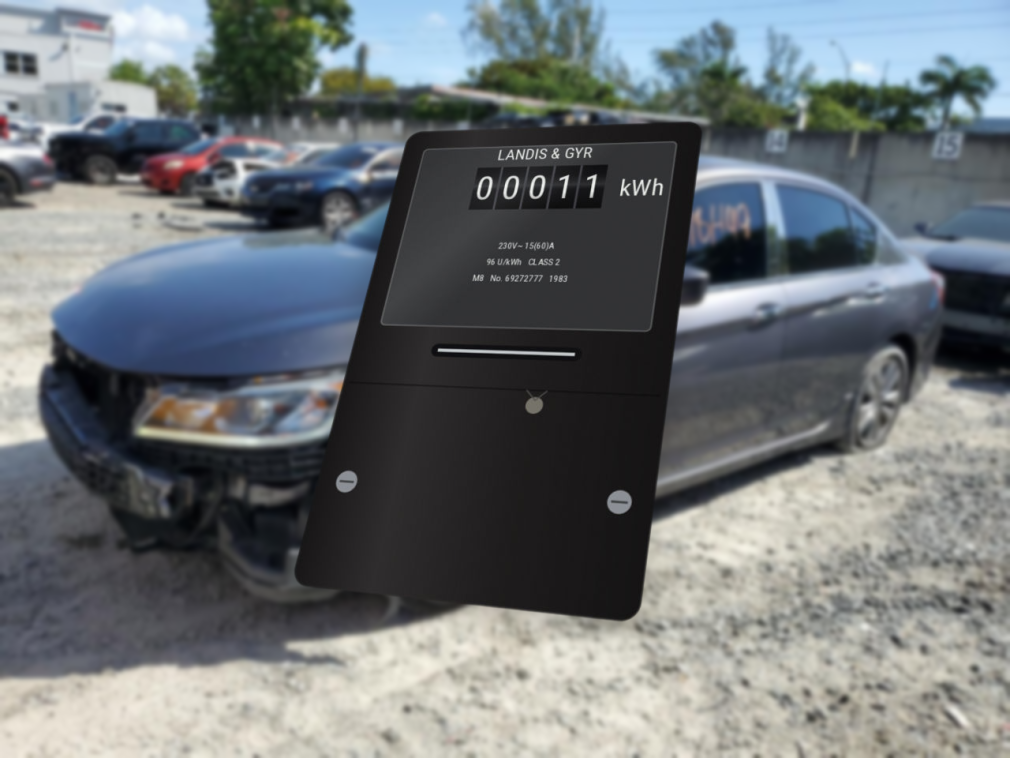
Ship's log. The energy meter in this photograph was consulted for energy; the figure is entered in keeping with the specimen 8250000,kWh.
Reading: 11,kWh
